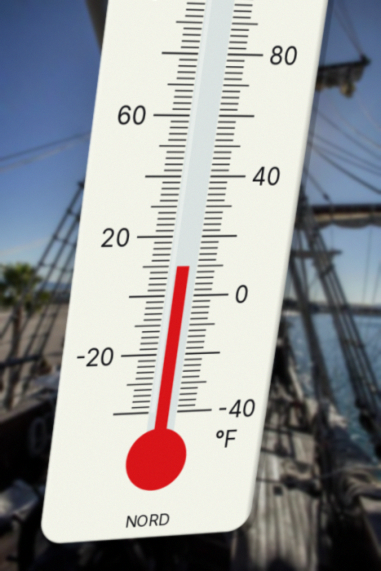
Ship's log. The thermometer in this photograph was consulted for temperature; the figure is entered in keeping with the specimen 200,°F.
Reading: 10,°F
